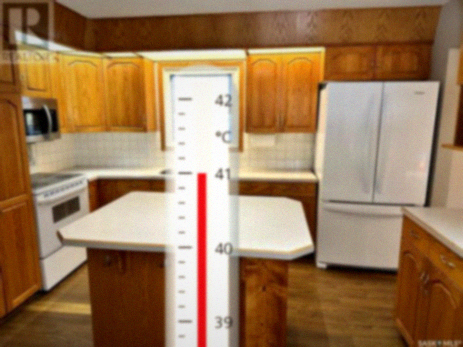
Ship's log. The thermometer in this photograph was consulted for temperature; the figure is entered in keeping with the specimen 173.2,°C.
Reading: 41,°C
